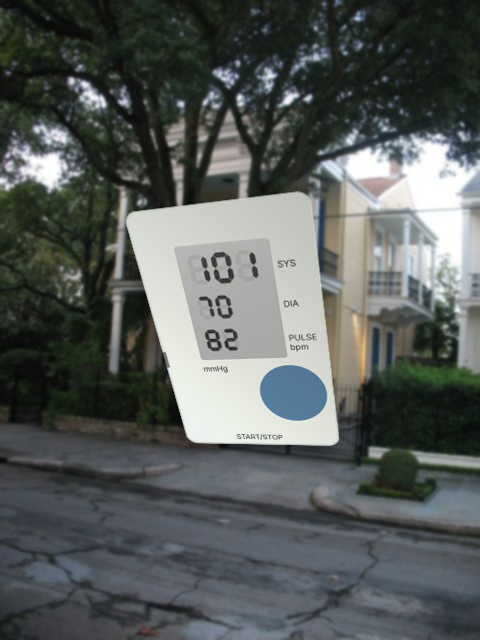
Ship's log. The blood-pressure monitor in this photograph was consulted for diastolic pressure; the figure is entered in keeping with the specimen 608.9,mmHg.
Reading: 70,mmHg
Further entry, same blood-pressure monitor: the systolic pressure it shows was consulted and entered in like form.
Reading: 101,mmHg
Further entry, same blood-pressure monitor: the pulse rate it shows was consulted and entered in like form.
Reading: 82,bpm
